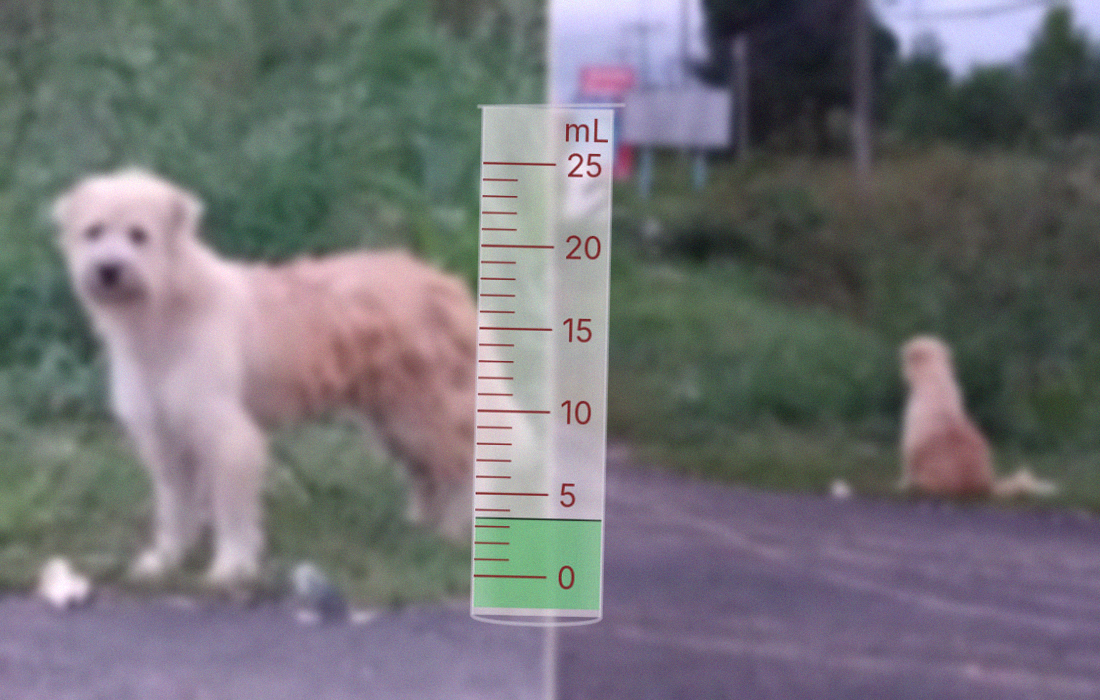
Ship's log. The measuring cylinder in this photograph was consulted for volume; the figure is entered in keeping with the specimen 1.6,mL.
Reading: 3.5,mL
